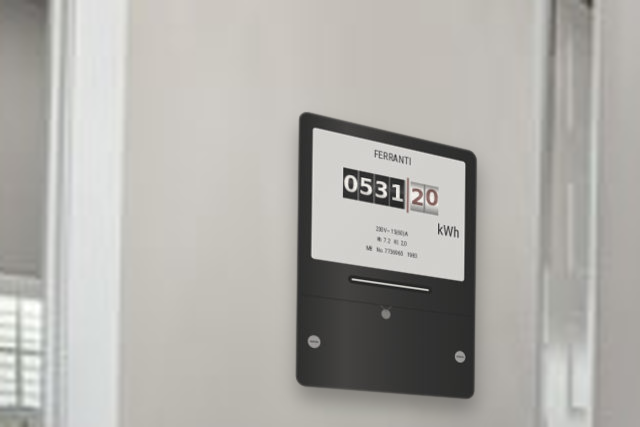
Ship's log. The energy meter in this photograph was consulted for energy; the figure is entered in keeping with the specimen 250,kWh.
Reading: 531.20,kWh
